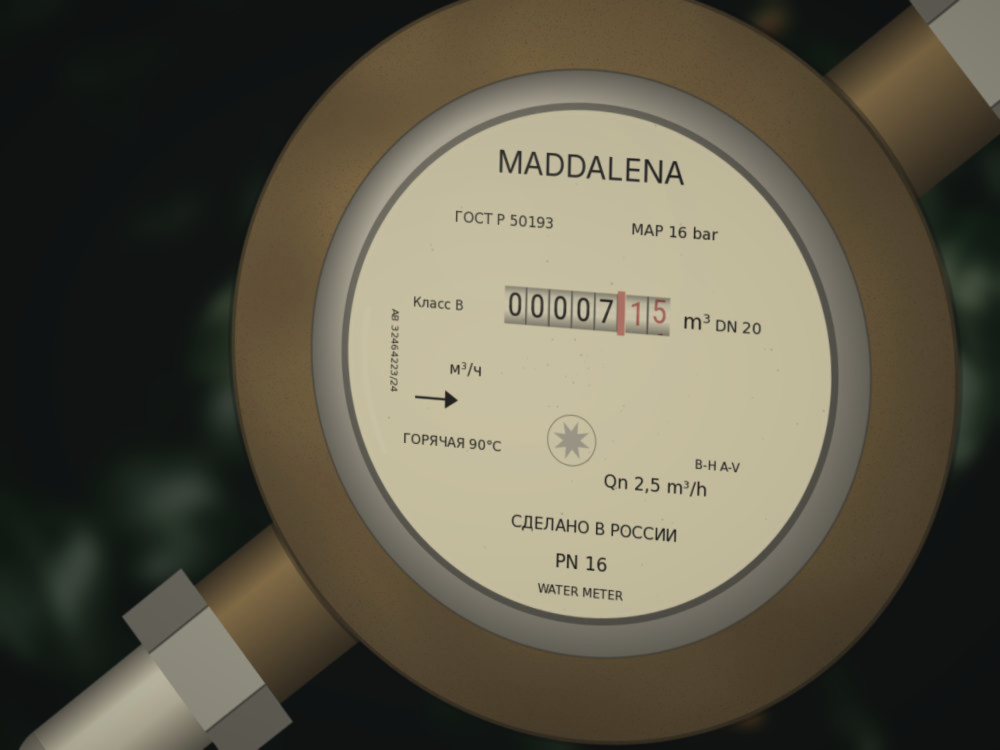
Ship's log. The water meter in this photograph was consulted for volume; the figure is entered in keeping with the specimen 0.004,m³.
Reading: 7.15,m³
